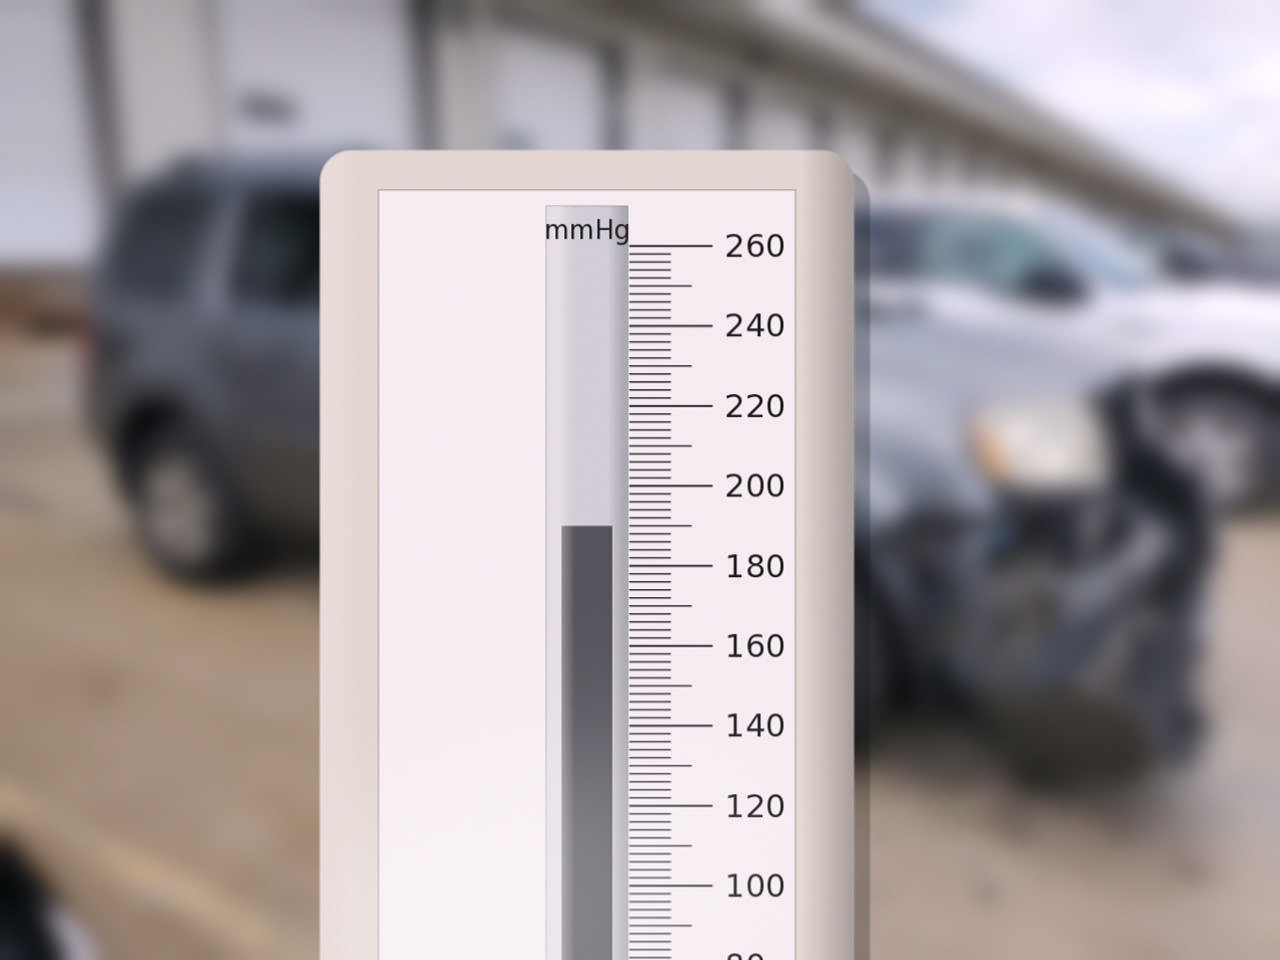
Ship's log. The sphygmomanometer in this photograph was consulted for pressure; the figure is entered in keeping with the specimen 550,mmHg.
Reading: 190,mmHg
